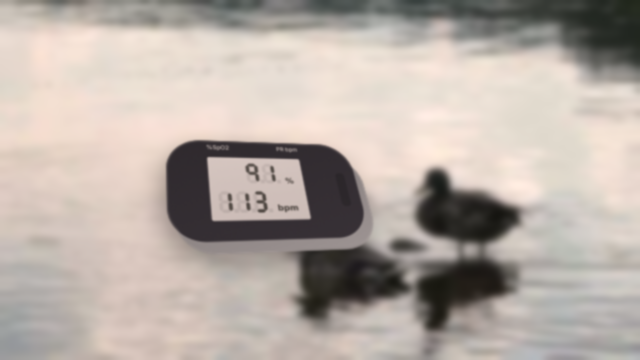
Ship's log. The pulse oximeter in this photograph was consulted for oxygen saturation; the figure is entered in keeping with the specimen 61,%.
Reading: 91,%
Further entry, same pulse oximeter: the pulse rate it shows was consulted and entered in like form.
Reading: 113,bpm
